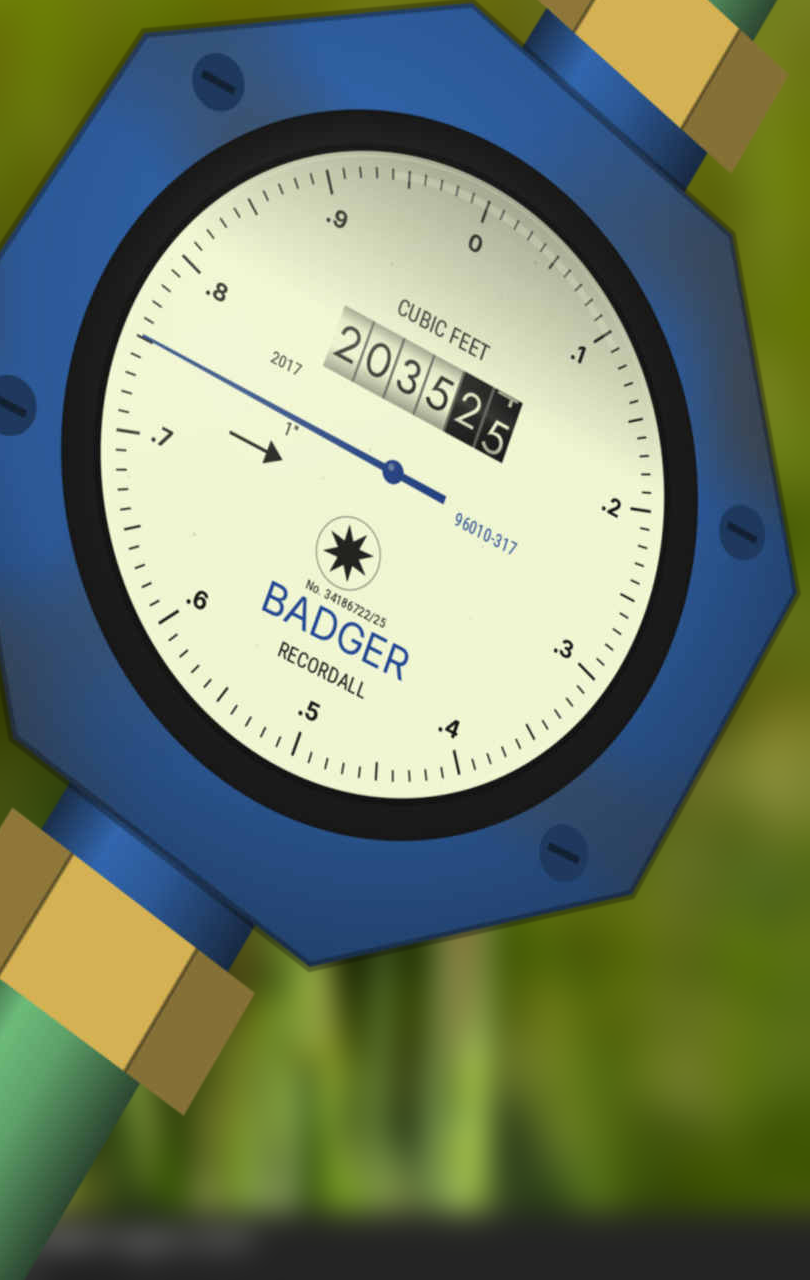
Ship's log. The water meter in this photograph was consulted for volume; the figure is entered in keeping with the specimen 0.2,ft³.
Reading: 203524.75,ft³
